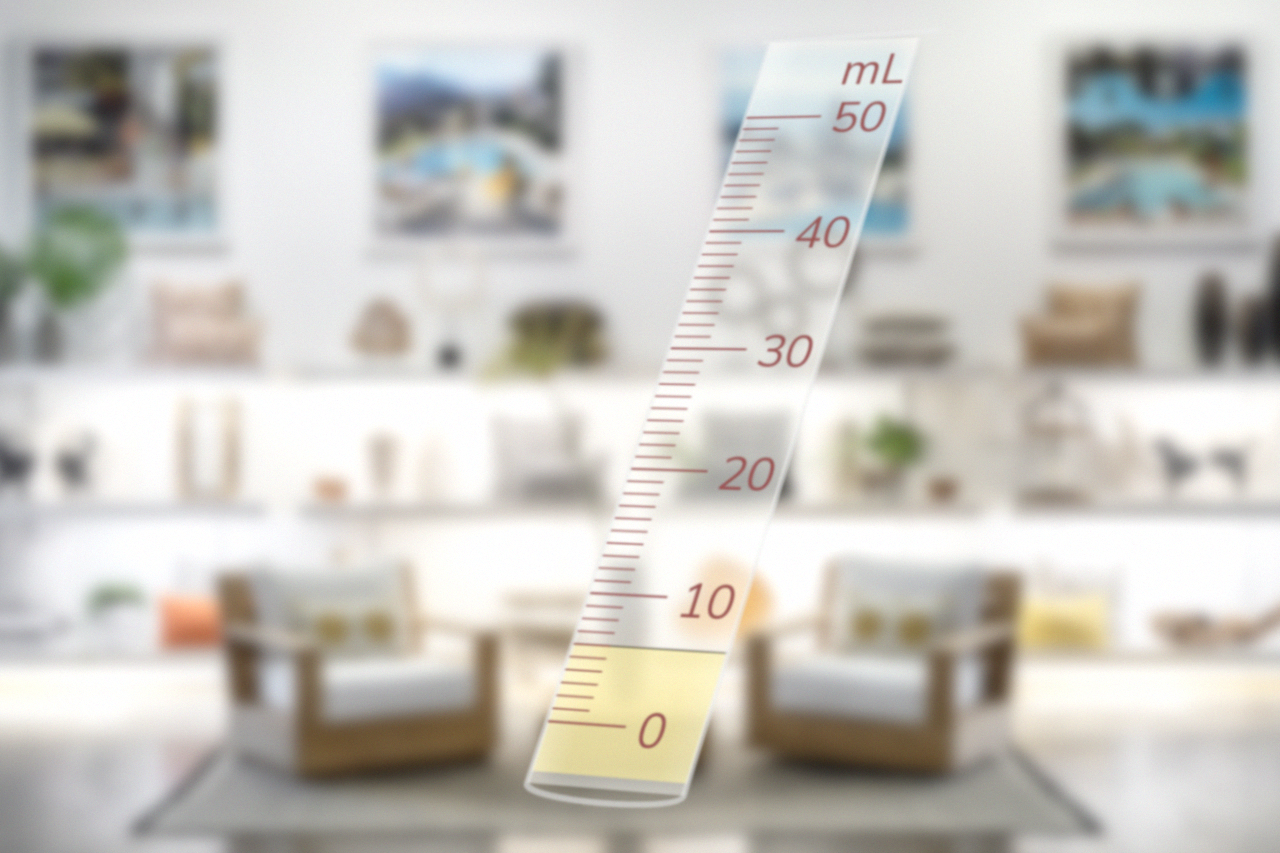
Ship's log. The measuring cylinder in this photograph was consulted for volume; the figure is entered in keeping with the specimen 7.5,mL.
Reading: 6,mL
